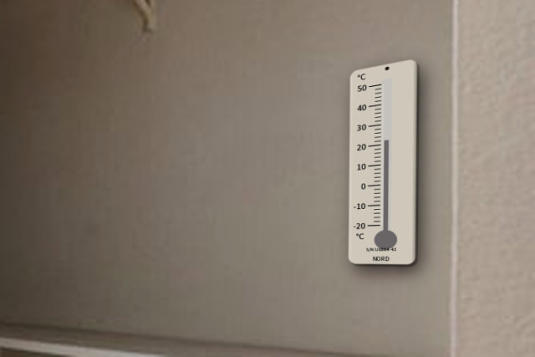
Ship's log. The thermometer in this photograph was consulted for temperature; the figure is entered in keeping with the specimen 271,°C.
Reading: 22,°C
